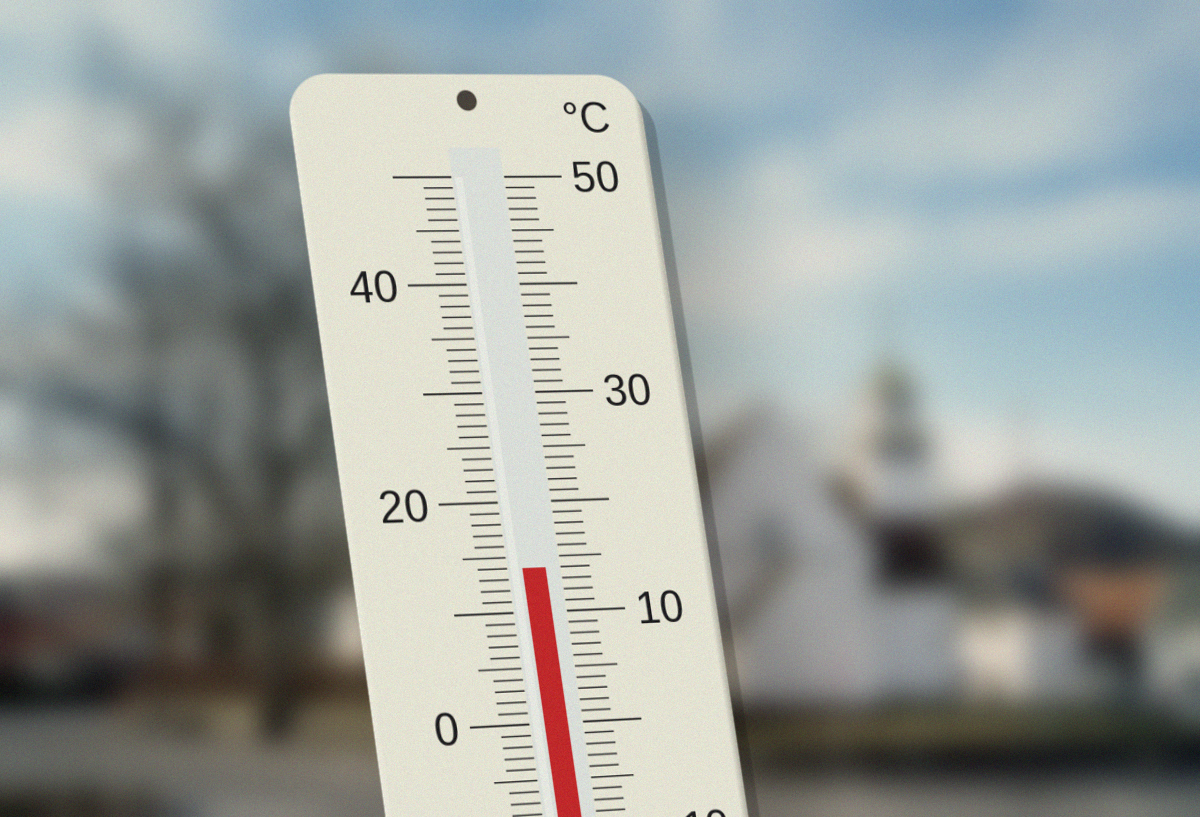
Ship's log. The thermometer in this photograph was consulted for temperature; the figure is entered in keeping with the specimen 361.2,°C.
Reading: 14,°C
